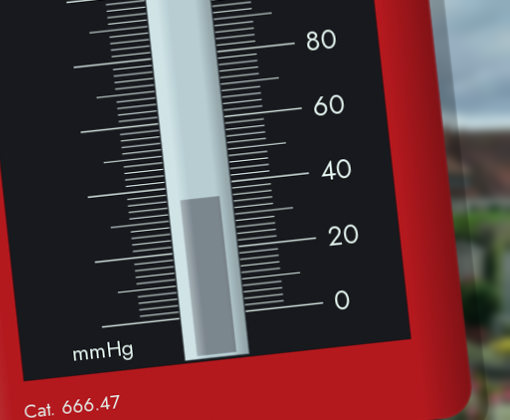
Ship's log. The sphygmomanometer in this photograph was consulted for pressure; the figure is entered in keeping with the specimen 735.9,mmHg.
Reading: 36,mmHg
